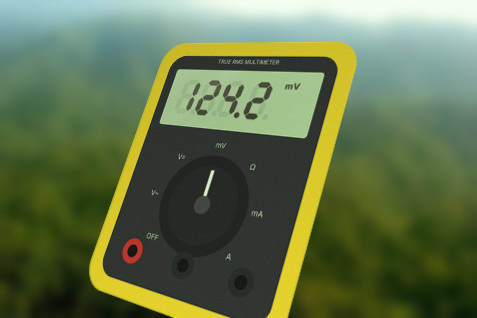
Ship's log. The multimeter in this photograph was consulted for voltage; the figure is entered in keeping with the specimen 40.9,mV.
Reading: 124.2,mV
